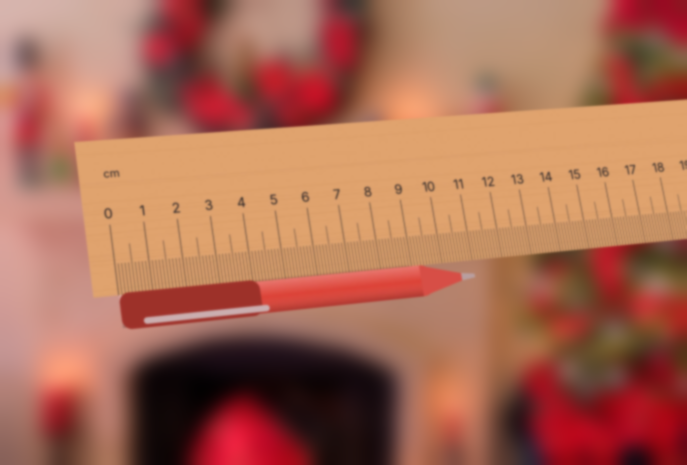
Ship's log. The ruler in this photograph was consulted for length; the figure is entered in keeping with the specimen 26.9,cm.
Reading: 11,cm
